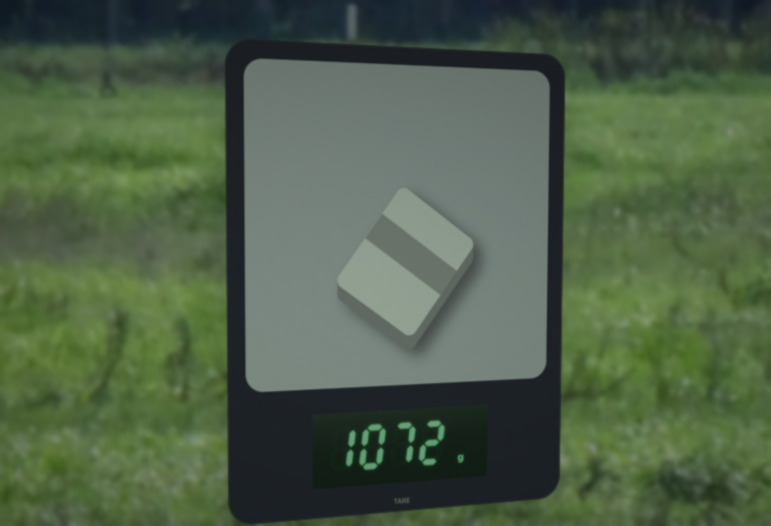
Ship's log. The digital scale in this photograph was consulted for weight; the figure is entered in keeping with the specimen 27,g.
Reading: 1072,g
